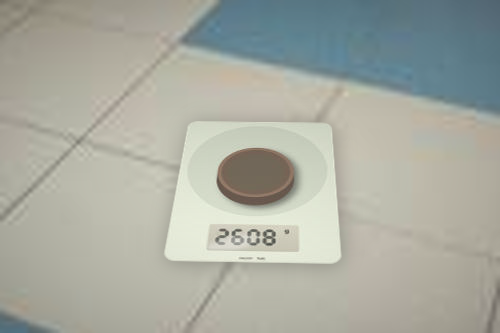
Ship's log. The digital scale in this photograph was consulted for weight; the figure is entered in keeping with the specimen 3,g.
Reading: 2608,g
